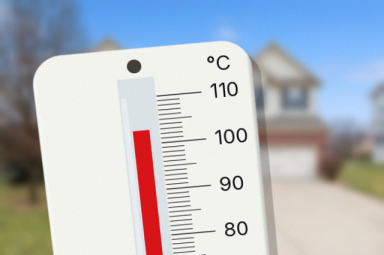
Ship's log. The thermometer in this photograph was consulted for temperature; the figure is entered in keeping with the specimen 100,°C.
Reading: 103,°C
